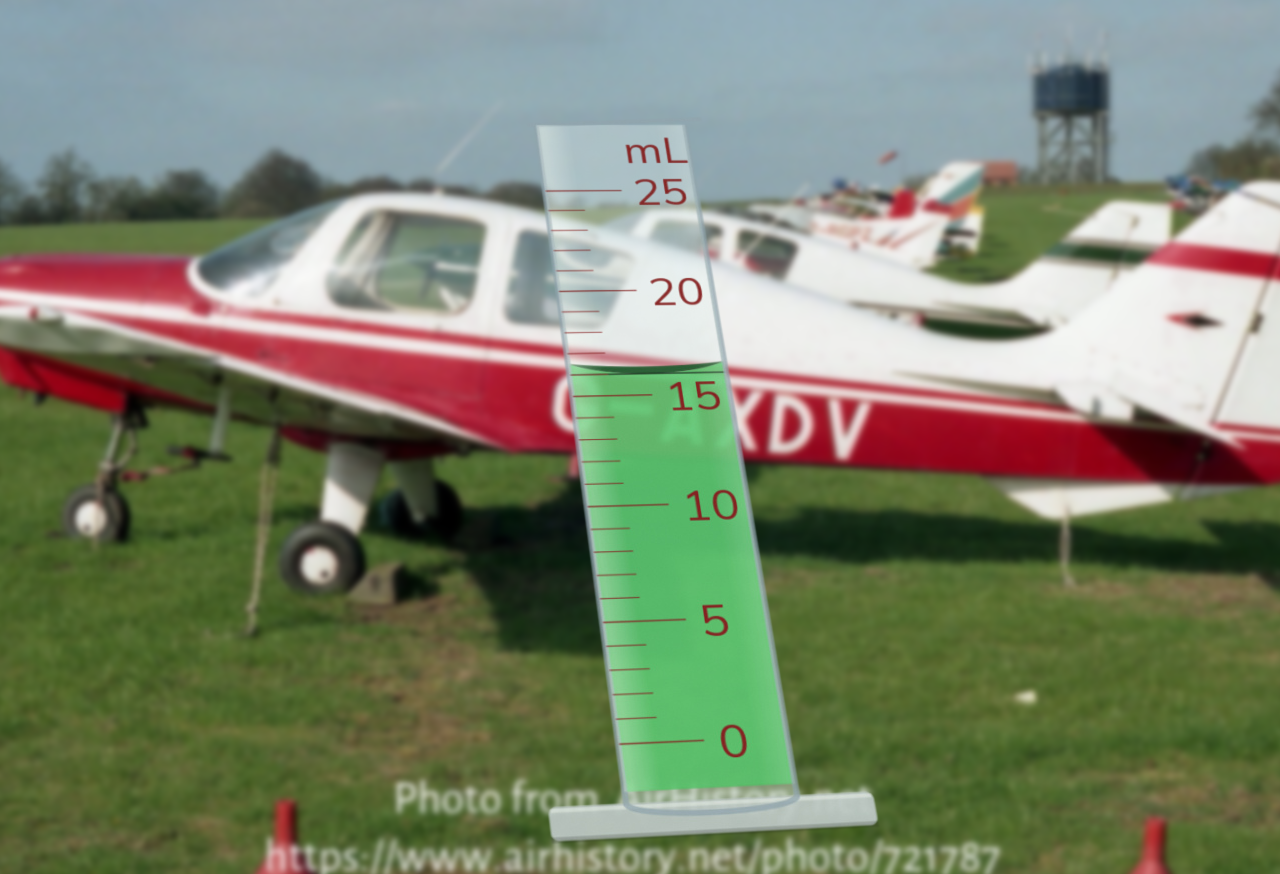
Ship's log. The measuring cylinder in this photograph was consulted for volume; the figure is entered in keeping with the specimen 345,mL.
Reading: 16,mL
